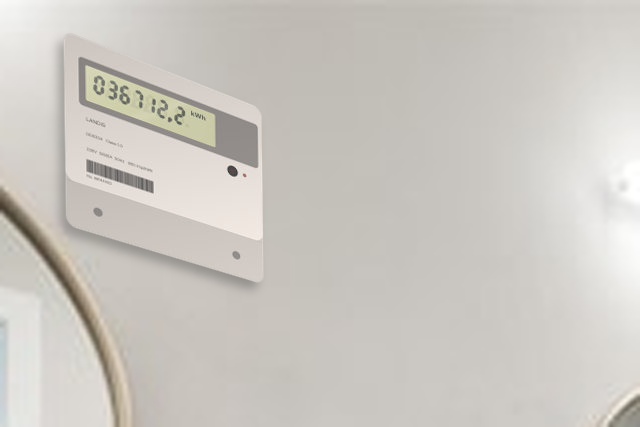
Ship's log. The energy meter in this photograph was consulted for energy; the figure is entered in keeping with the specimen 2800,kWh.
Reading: 36712.2,kWh
